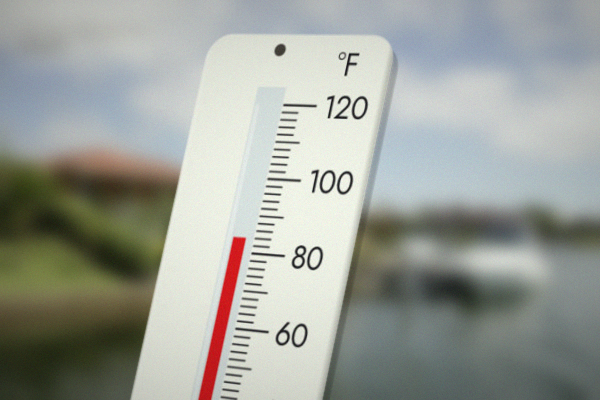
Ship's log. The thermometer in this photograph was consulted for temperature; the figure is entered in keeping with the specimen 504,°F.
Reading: 84,°F
